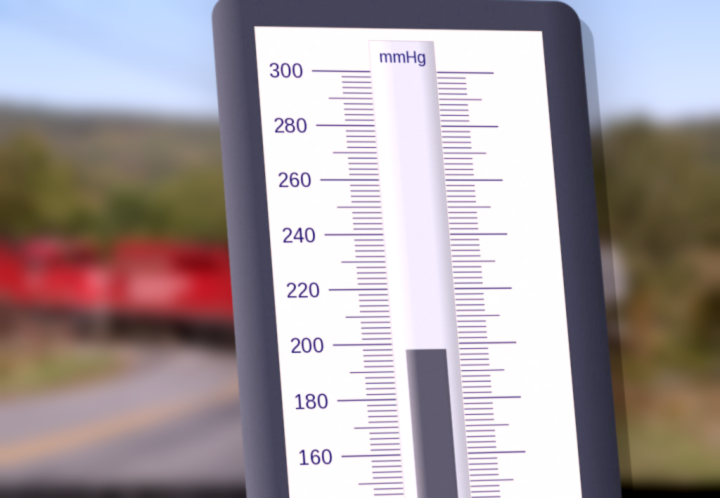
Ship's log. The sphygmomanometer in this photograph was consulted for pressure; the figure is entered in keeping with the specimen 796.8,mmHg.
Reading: 198,mmHg
